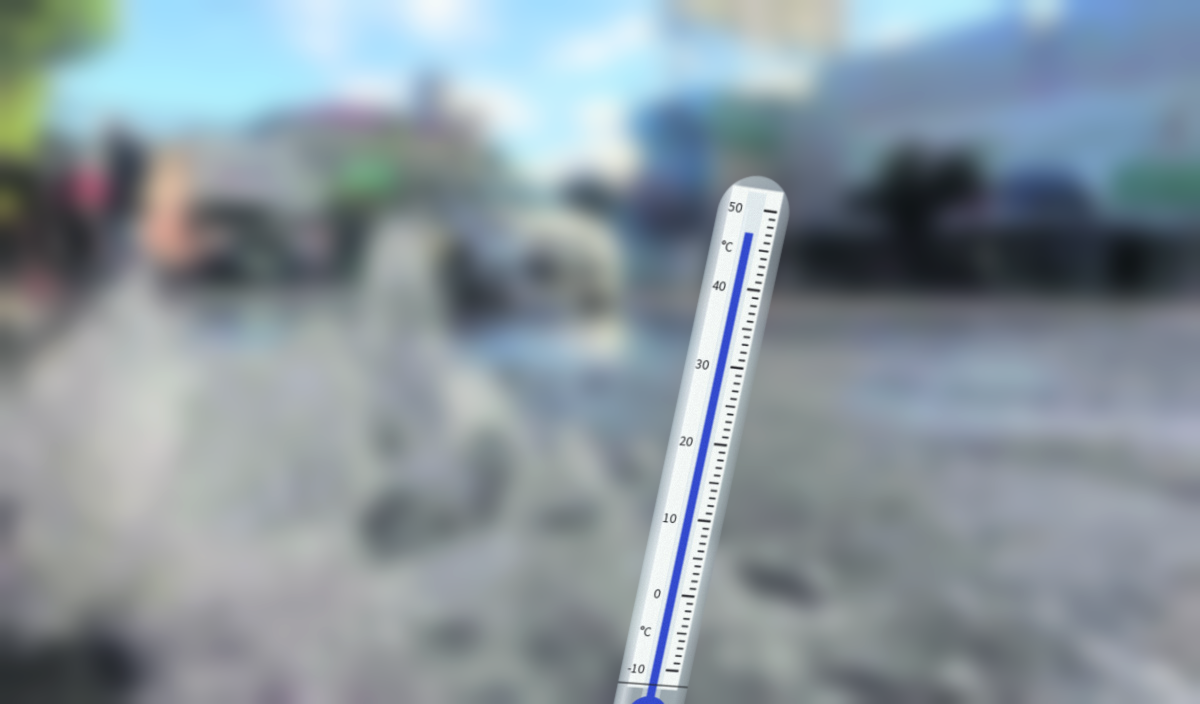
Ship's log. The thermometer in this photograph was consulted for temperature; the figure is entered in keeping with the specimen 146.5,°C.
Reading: 47,°C
